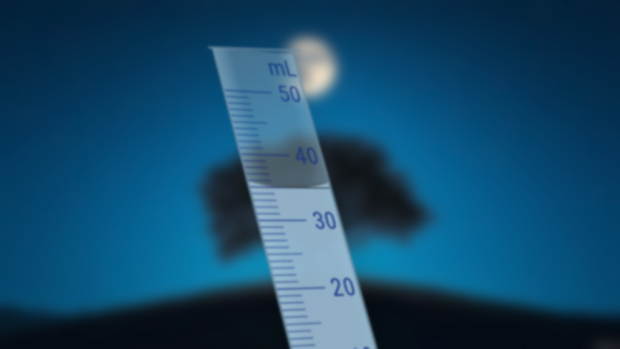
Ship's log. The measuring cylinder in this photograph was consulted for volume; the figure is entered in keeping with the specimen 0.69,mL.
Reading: 35,mL
